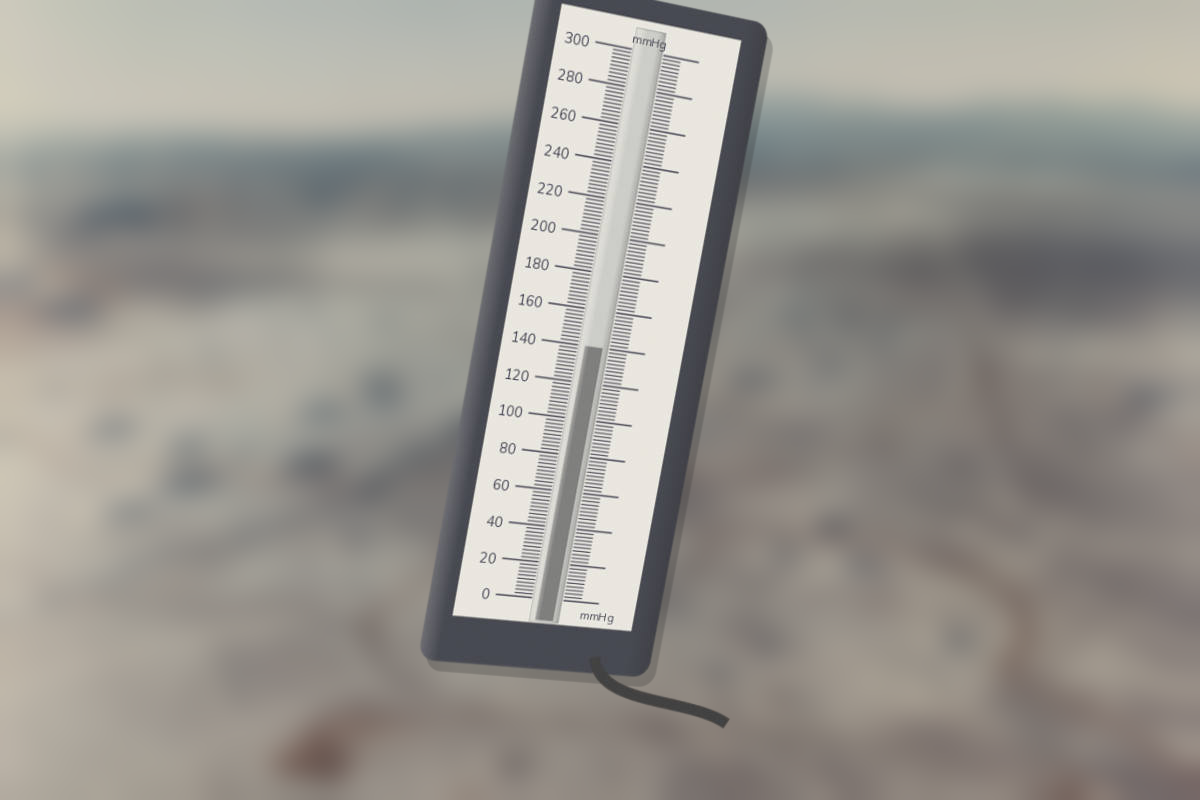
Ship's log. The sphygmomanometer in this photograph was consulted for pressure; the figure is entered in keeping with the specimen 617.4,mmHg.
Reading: 140,mmHg
